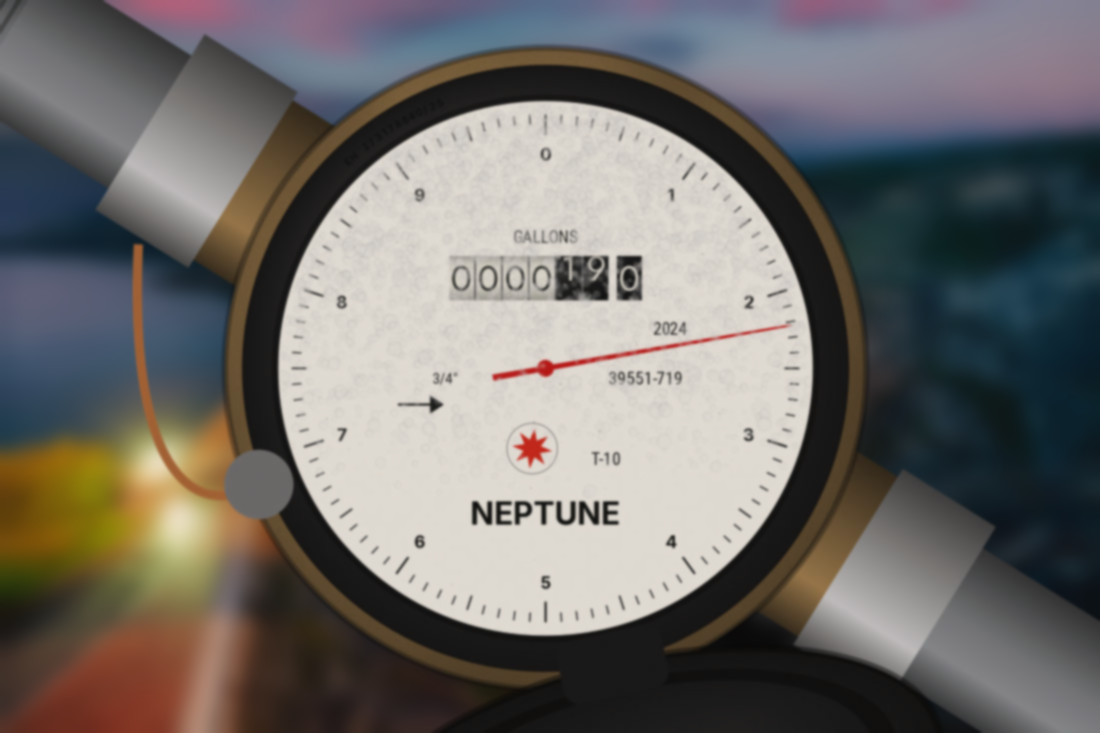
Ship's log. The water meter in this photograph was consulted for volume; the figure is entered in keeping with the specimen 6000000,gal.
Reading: 192.2,gal
